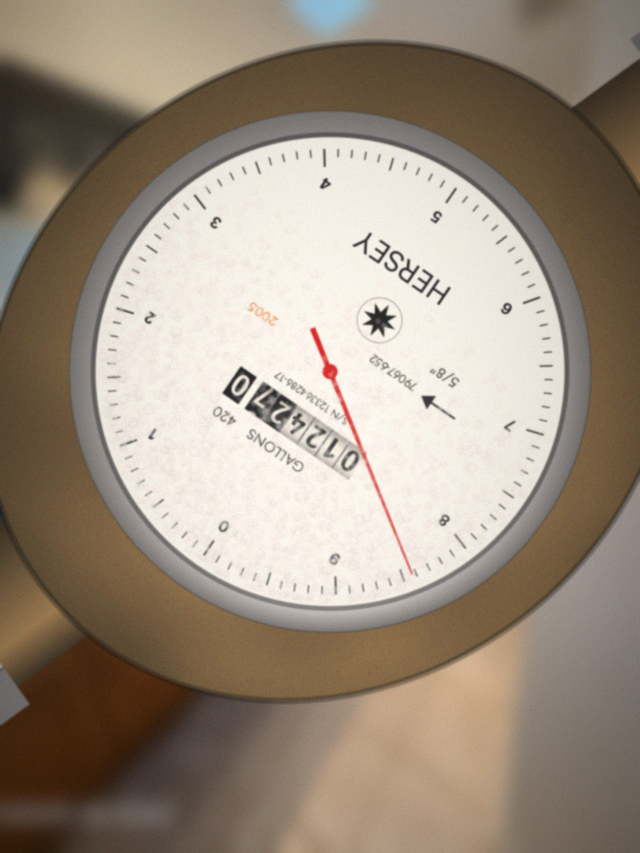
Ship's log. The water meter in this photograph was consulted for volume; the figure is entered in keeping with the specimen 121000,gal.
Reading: 124268.4,gal
